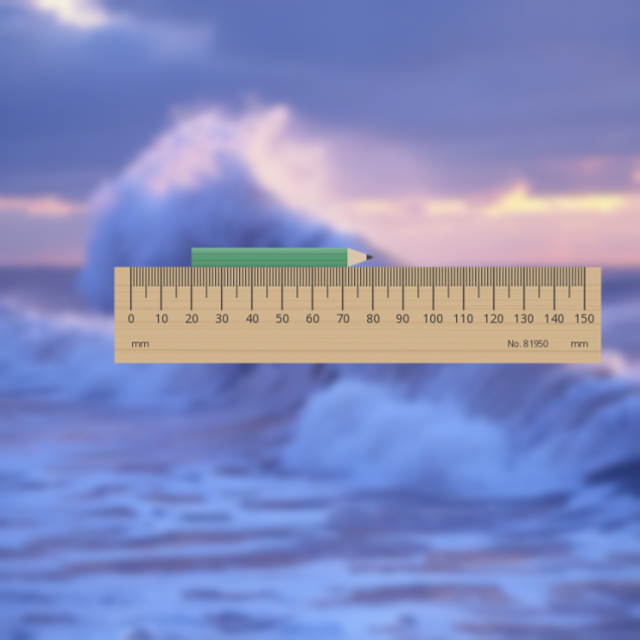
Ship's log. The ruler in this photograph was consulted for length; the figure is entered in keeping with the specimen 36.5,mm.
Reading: 60,mm
